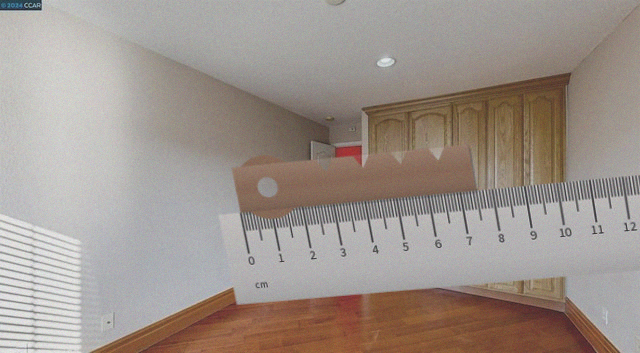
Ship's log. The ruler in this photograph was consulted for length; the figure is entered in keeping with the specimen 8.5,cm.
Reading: 7.5,cm
